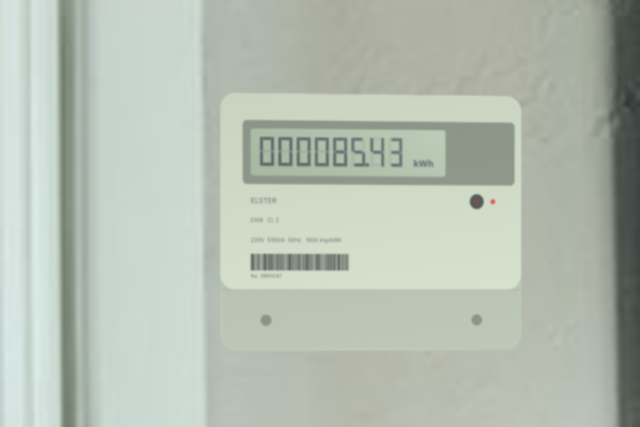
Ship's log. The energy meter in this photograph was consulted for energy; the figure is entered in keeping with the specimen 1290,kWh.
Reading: 85.43,kWh
